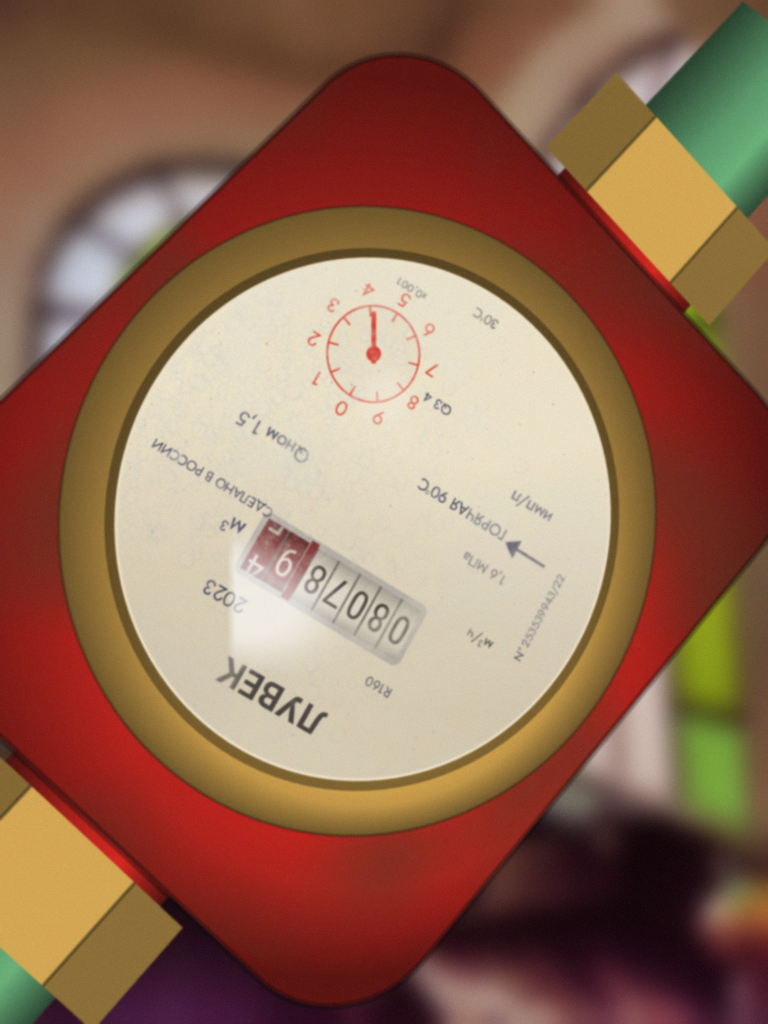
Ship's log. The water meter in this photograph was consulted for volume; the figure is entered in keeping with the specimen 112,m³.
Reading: 8078.944,m³
